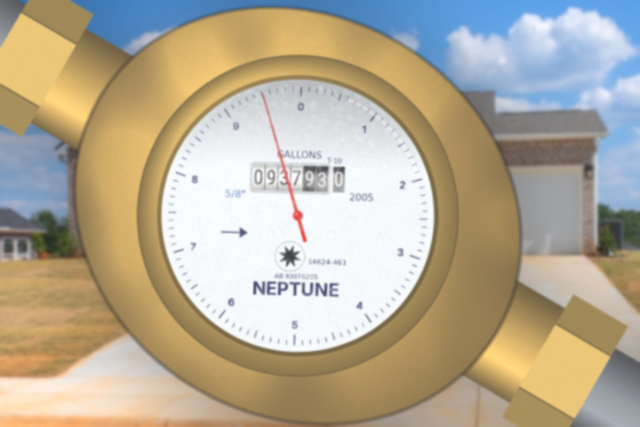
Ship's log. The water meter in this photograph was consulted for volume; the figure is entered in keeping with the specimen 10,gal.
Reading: 937929.5,gal
